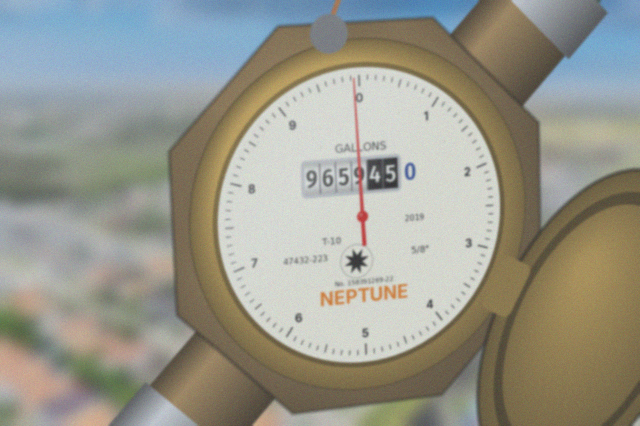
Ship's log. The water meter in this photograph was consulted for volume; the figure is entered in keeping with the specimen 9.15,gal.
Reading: 9659449.9,gal
